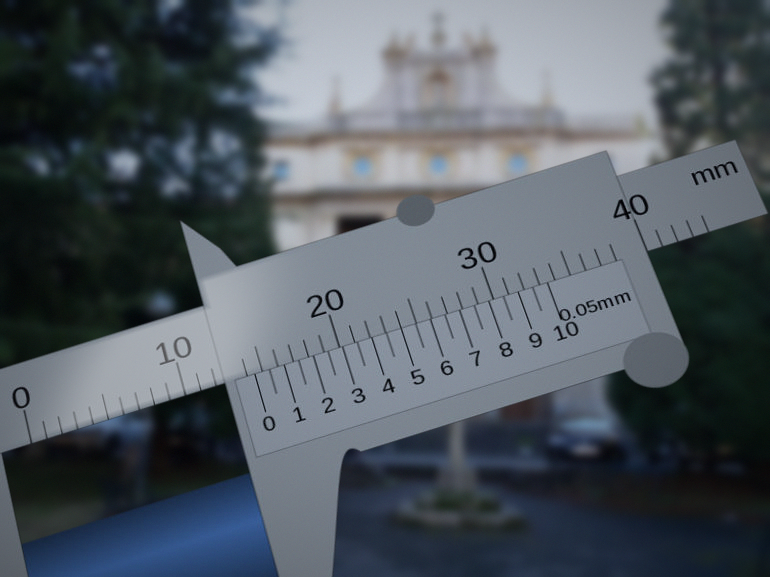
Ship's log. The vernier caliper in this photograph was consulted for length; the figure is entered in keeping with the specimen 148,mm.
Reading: 14.5,mm
